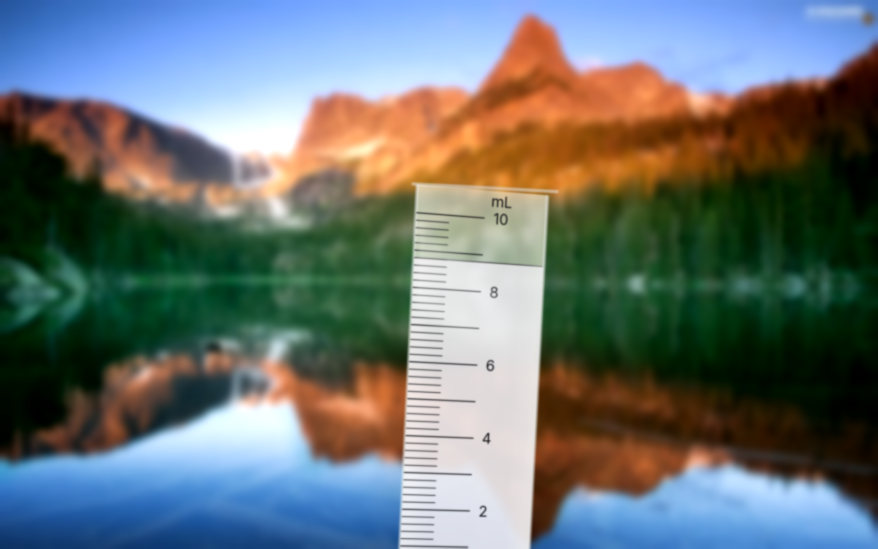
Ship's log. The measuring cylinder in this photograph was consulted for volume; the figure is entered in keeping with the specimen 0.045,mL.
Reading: 8.8,mL
